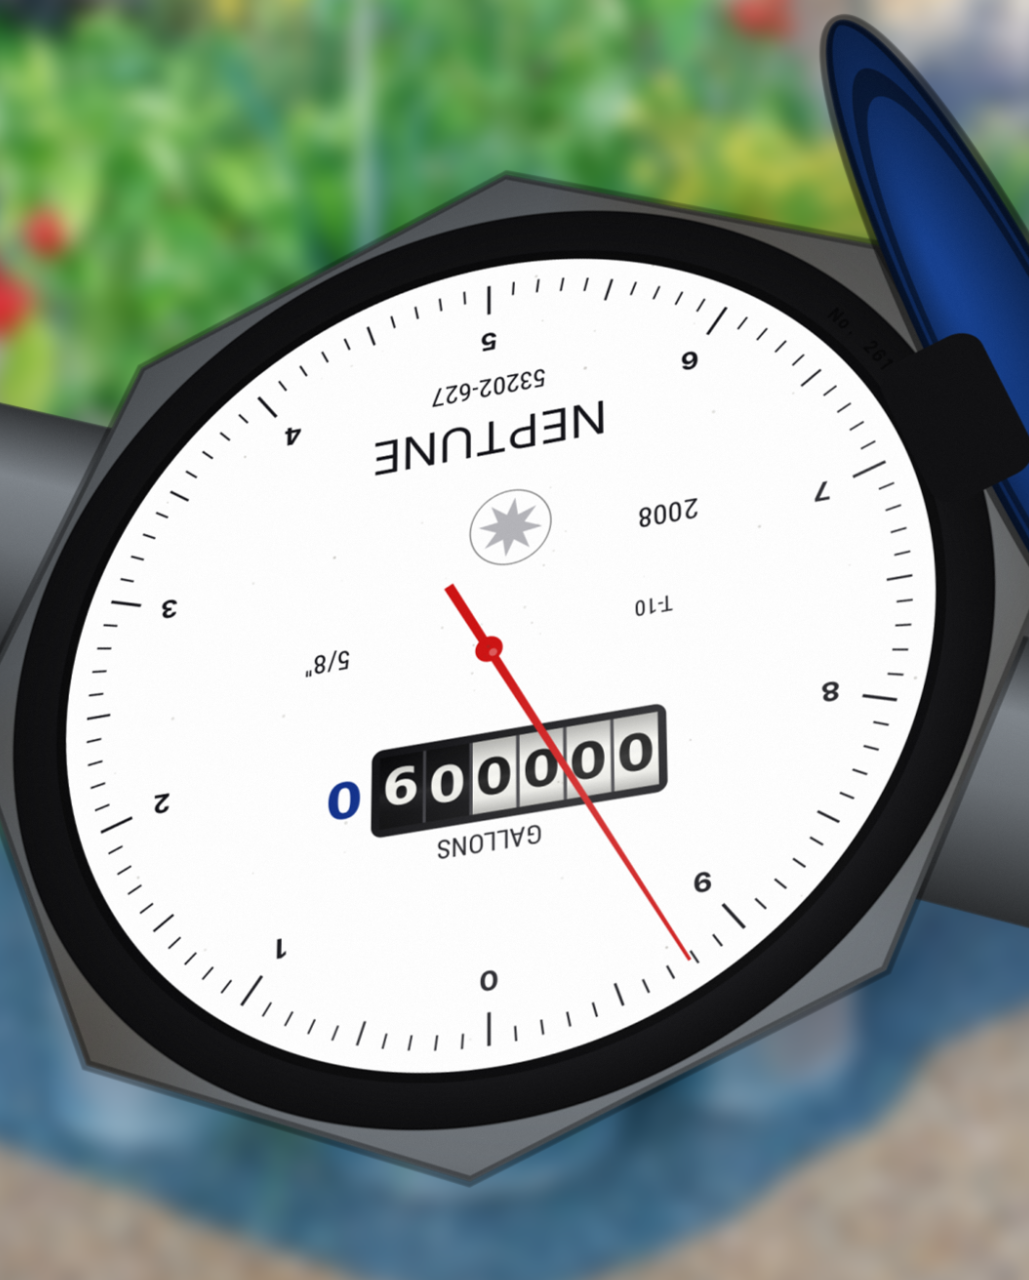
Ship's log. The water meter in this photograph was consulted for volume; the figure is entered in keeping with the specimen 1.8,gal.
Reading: 89.2,gal
